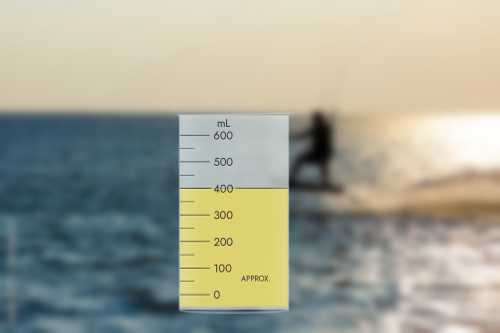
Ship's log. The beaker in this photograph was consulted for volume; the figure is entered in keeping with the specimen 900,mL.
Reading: 400,mL
